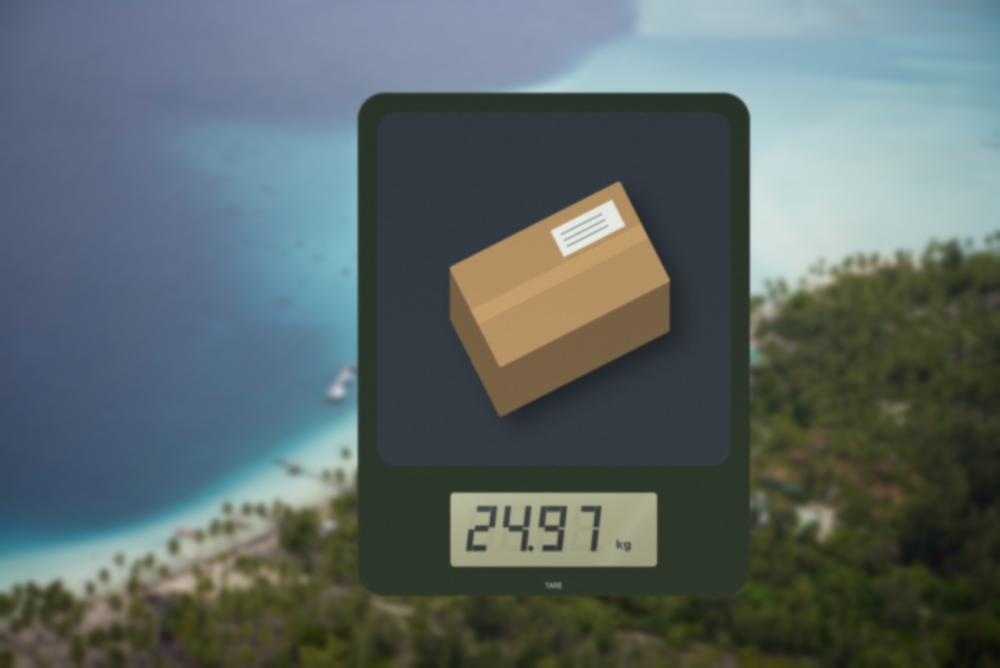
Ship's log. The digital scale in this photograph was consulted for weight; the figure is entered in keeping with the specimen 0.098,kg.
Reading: 24.97,kg
